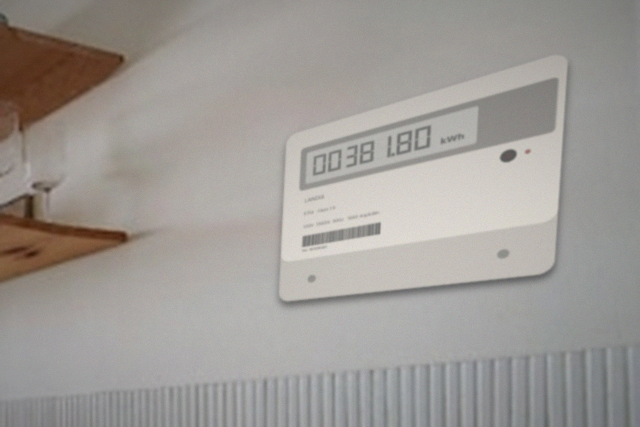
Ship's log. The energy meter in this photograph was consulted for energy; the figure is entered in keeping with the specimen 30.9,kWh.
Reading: 381.80,kWh
